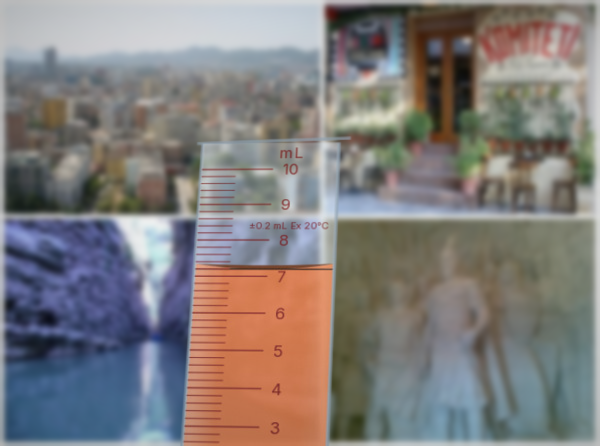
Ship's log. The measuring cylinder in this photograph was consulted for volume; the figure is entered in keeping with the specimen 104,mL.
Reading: 7.2,mL
